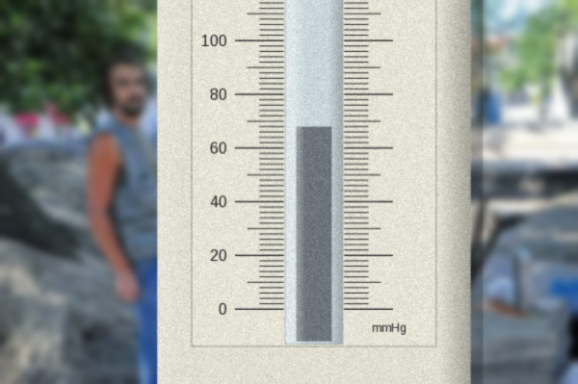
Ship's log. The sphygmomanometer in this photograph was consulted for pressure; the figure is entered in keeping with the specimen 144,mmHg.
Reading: 68,mmHg
